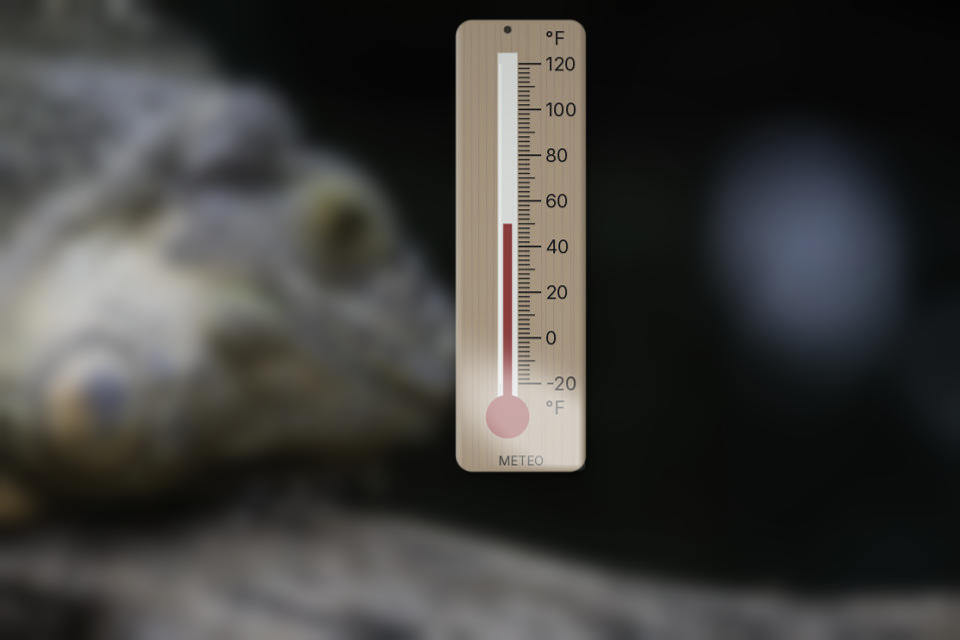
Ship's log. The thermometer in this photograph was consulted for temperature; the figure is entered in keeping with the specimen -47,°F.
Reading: 50,°F
